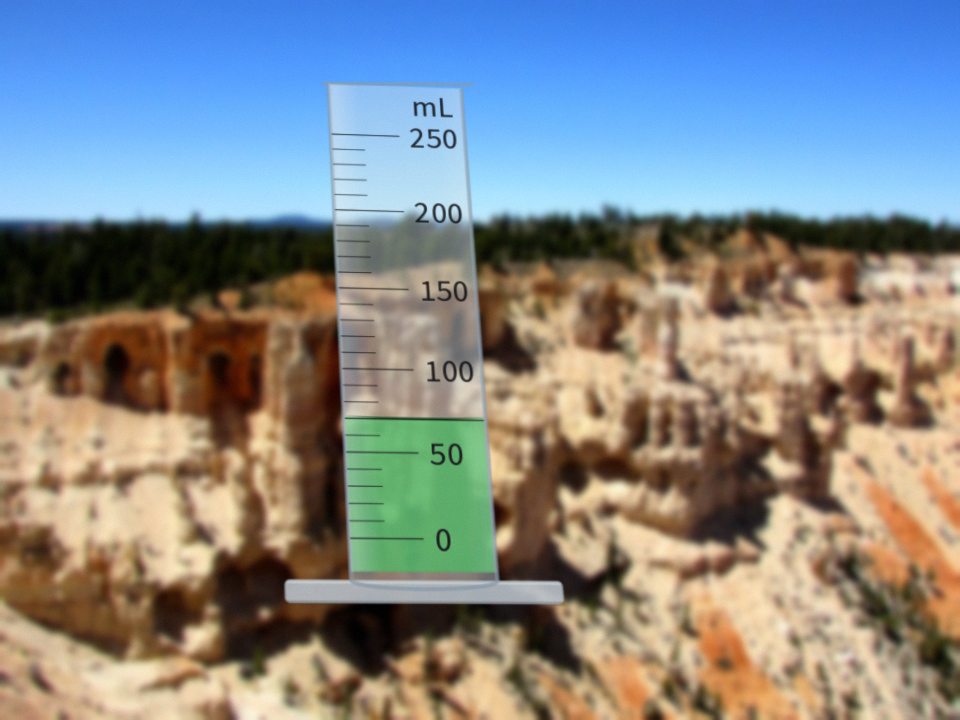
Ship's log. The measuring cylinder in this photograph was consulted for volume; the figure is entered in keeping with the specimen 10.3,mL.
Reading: 70,mL
